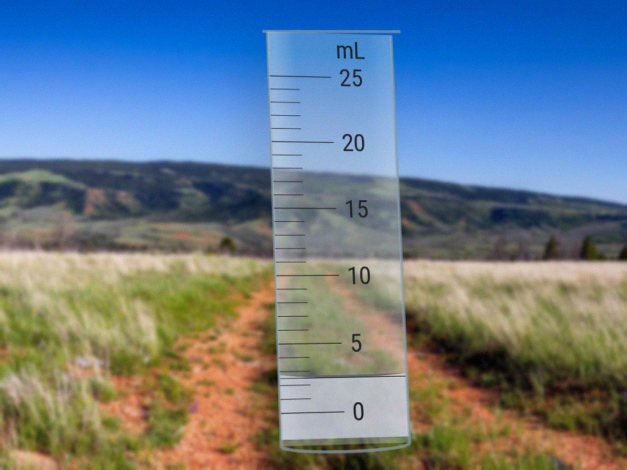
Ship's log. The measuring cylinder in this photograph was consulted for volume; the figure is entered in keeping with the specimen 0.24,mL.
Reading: 2.5,mL
